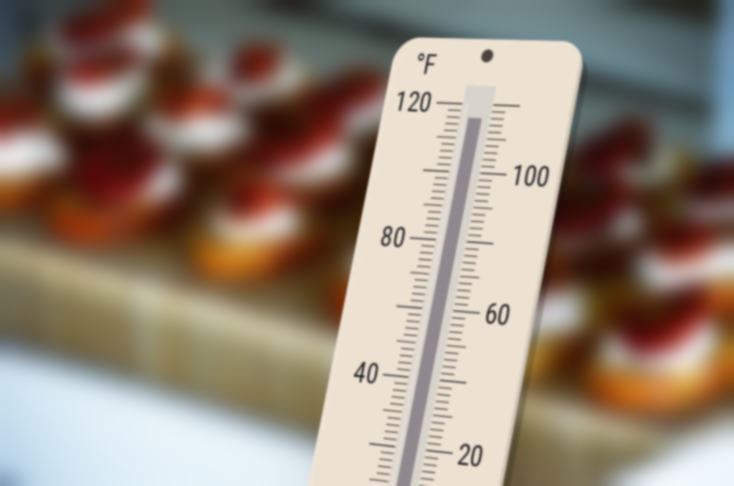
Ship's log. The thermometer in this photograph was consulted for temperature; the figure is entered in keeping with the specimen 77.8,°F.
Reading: 116,°F
